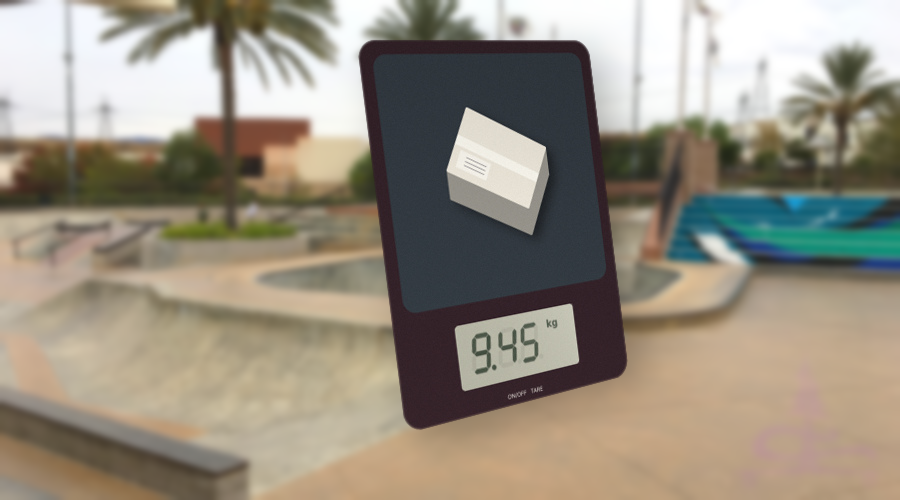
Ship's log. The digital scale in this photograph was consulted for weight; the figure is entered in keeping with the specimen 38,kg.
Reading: 9.45,kg
